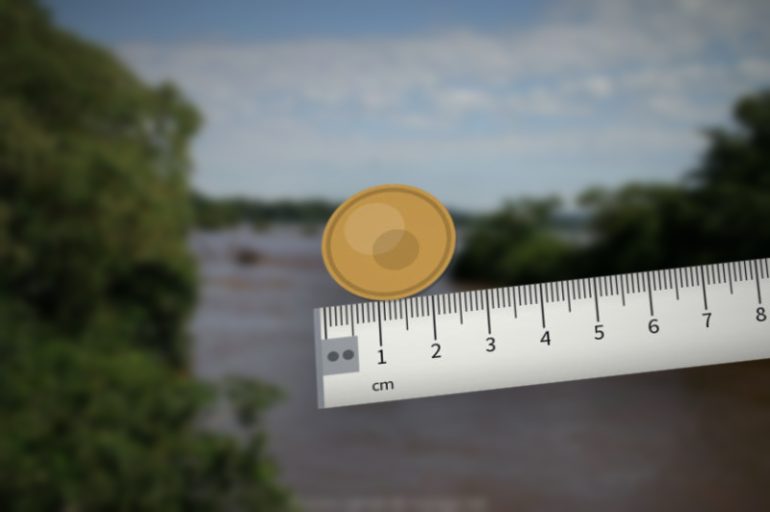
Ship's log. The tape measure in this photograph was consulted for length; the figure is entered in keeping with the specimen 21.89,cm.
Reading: 2.5,cm
